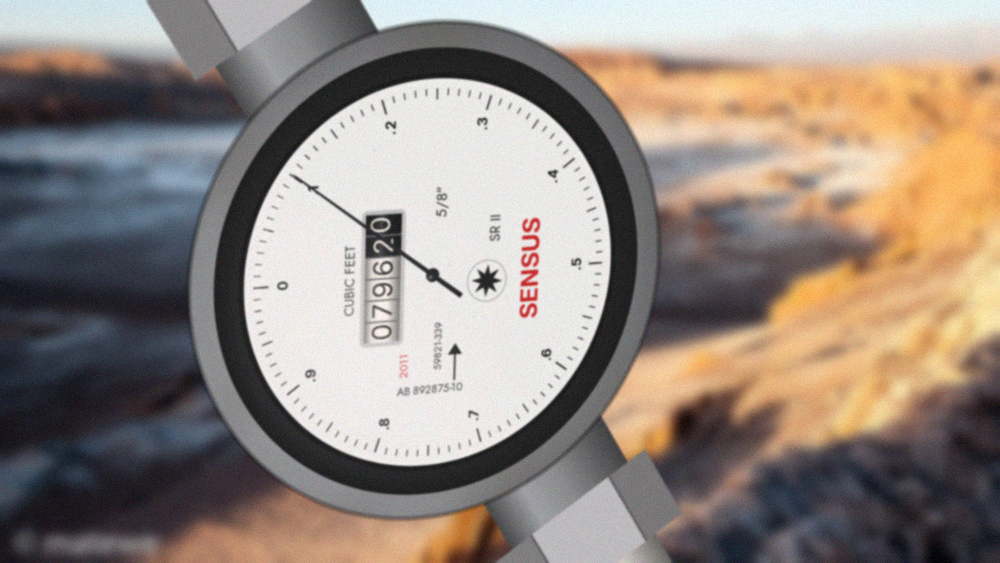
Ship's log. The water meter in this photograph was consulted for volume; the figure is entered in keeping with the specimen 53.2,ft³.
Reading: 79620.10,ft³
